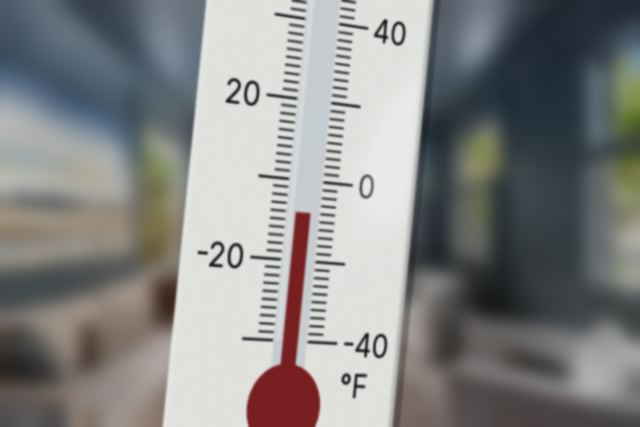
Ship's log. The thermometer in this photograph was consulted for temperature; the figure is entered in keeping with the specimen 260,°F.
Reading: -8,°F
